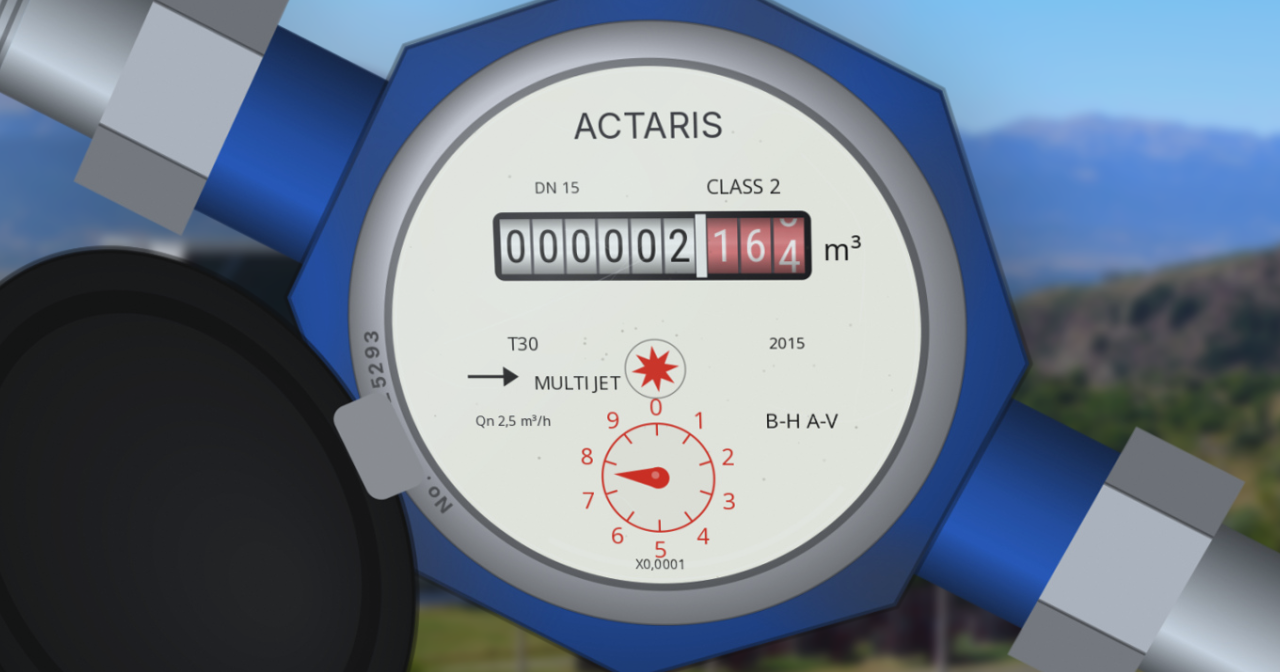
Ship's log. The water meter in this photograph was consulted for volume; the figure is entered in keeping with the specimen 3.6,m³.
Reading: 2.1637,m³
